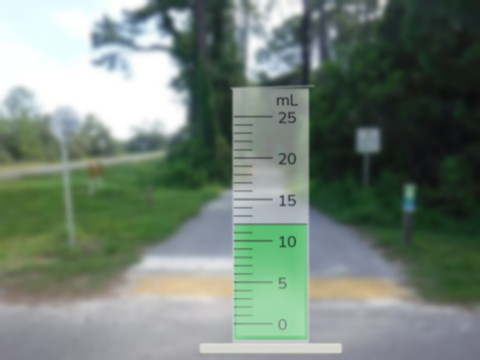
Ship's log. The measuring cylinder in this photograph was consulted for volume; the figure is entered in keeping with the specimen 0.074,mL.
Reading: 12,mL
